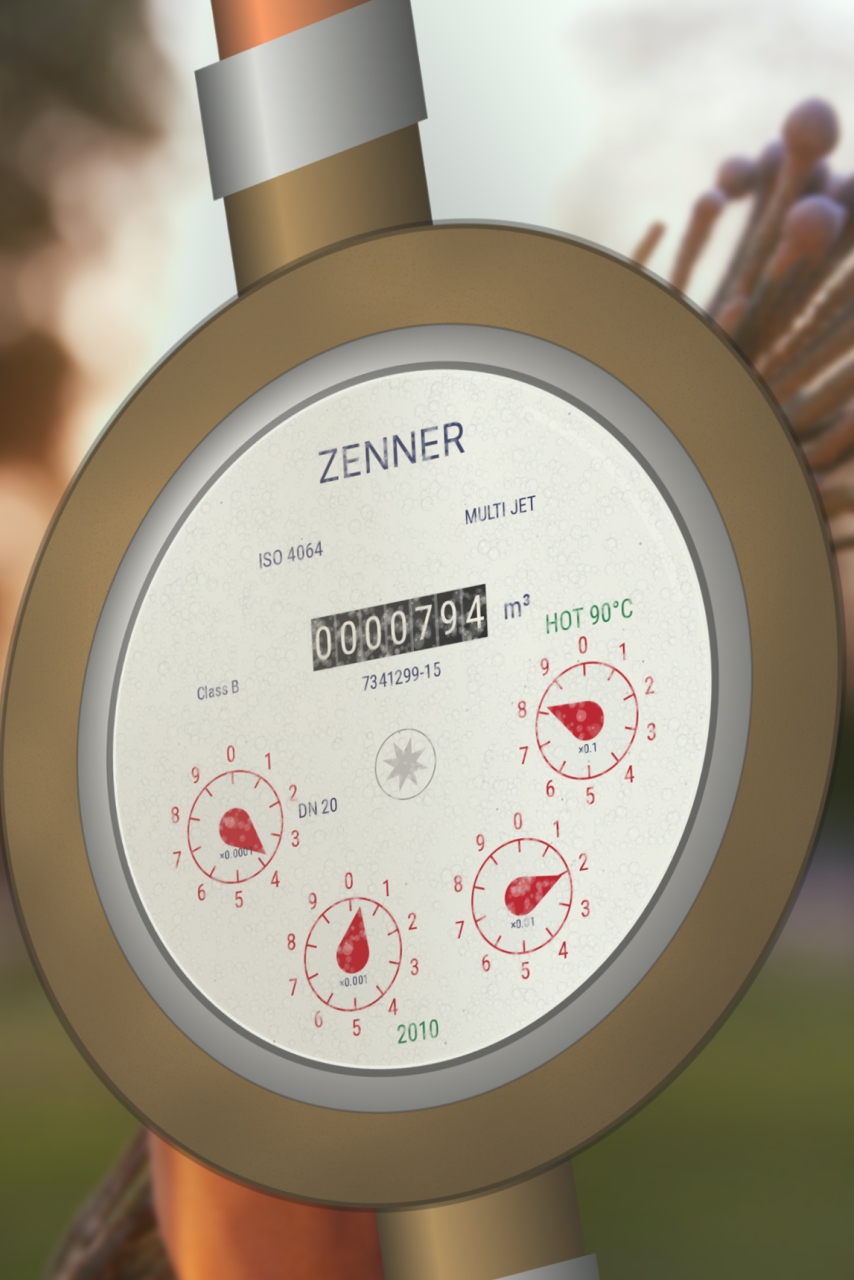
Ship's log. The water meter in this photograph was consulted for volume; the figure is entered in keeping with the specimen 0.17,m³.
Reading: 794.8203,m³
